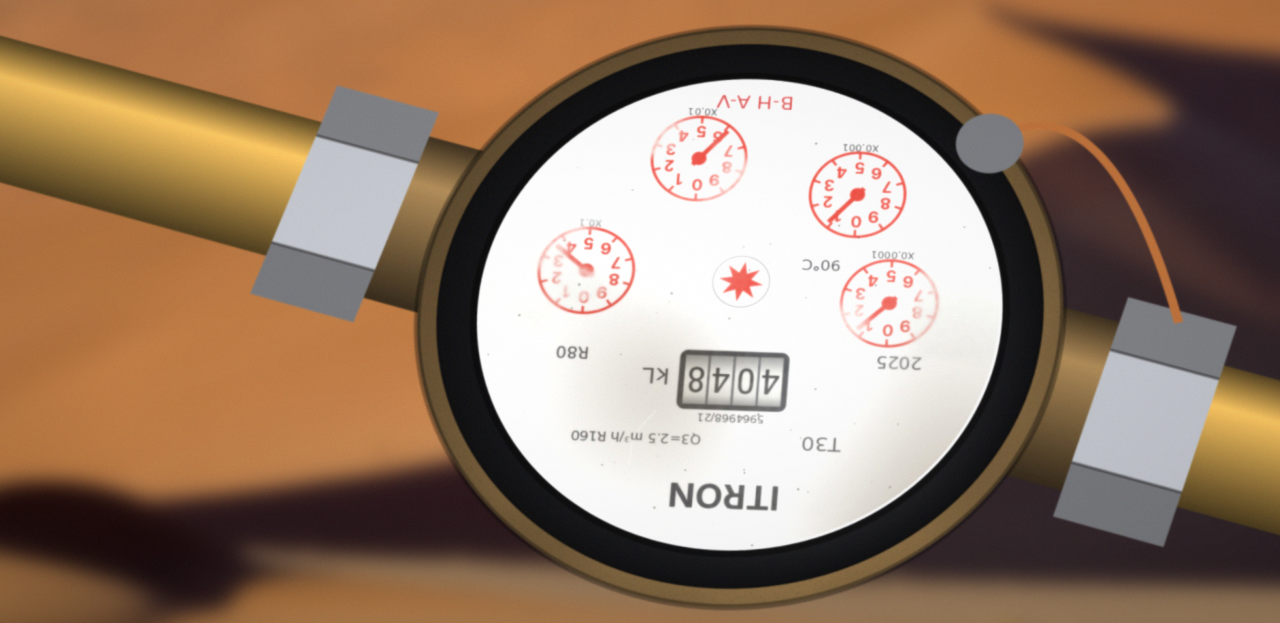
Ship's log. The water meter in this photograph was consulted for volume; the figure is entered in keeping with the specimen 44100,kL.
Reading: 4048.3611,kL
